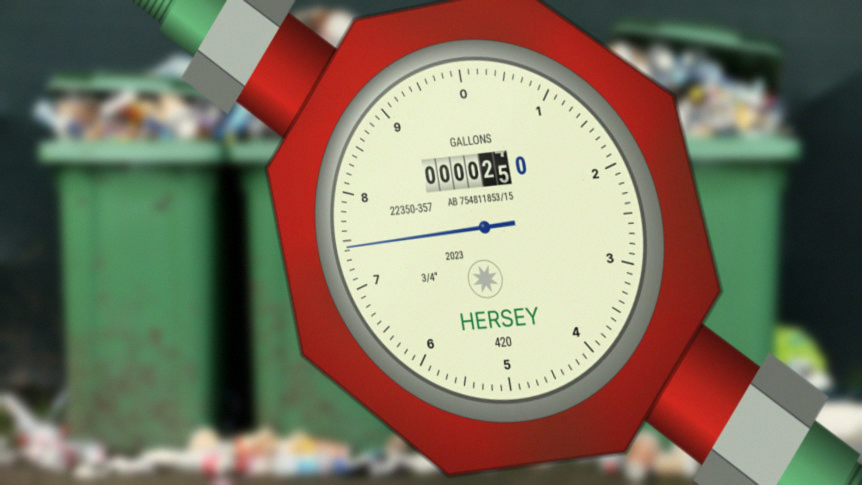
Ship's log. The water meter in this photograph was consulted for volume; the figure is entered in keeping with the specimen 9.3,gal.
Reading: 247.4,gal
